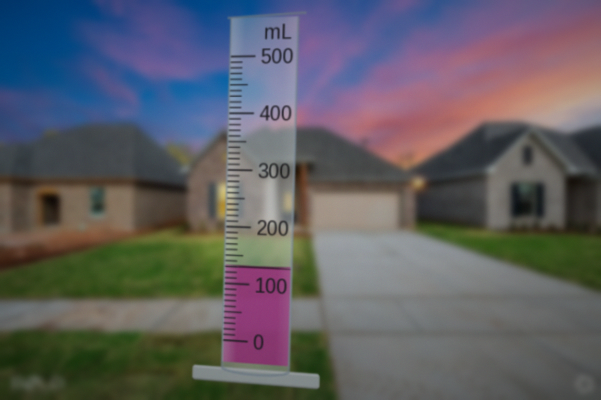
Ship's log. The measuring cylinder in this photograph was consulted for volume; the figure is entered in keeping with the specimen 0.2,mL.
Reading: 130,mL
